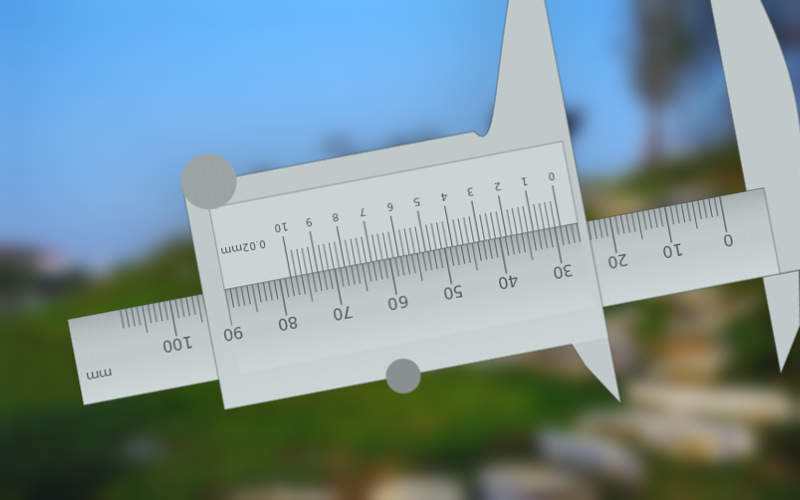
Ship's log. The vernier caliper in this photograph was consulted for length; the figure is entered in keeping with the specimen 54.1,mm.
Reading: 29.0,mm
